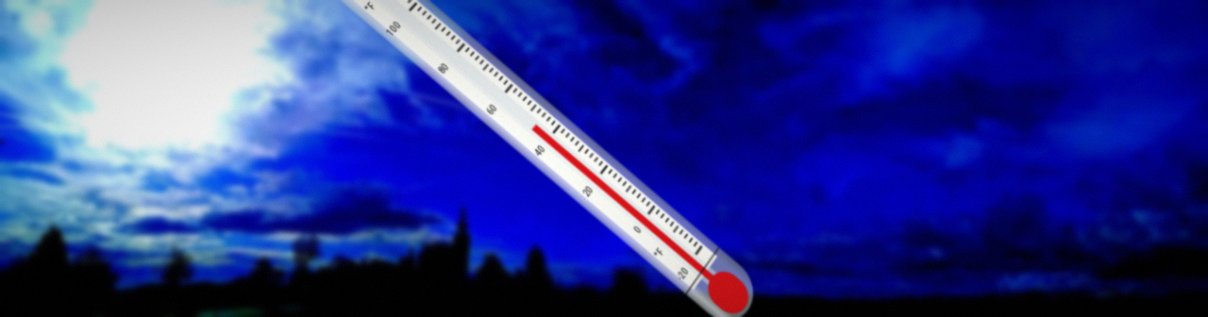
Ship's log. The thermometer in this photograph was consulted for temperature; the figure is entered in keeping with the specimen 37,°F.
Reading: 46,°F
